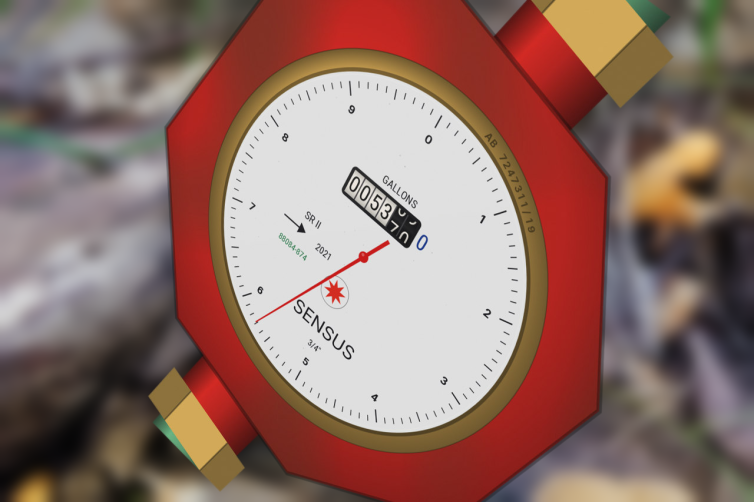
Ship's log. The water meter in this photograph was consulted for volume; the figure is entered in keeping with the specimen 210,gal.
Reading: 53695.7,gal
